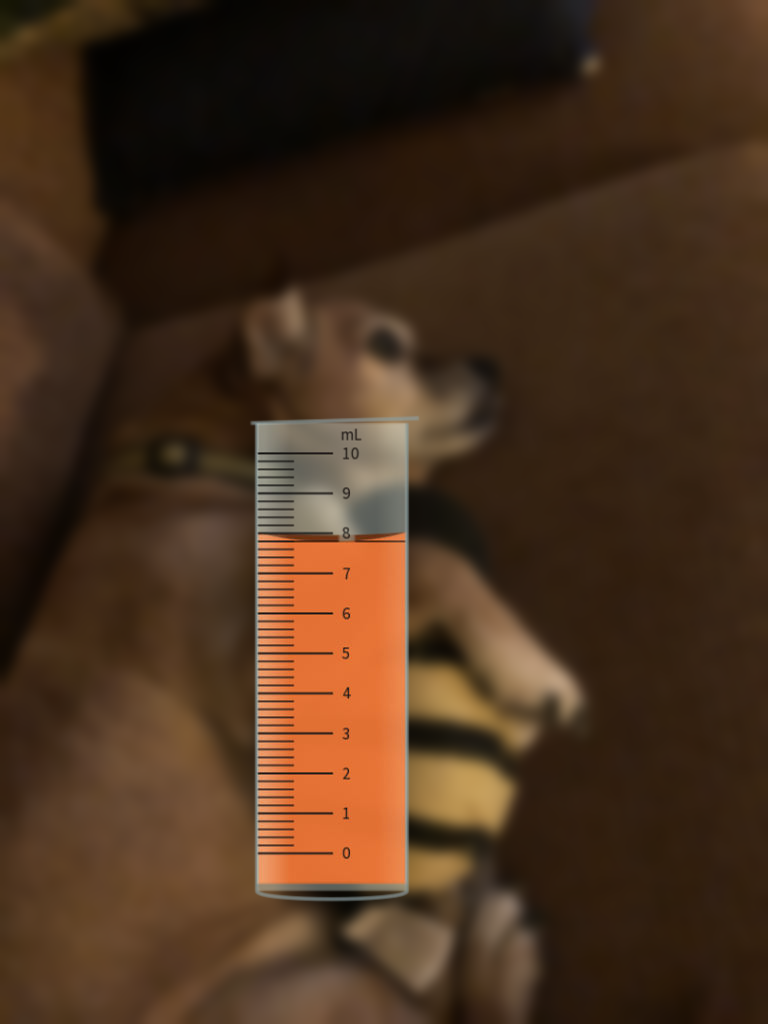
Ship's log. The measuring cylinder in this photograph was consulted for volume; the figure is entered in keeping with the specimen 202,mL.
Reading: 7.8,mL
